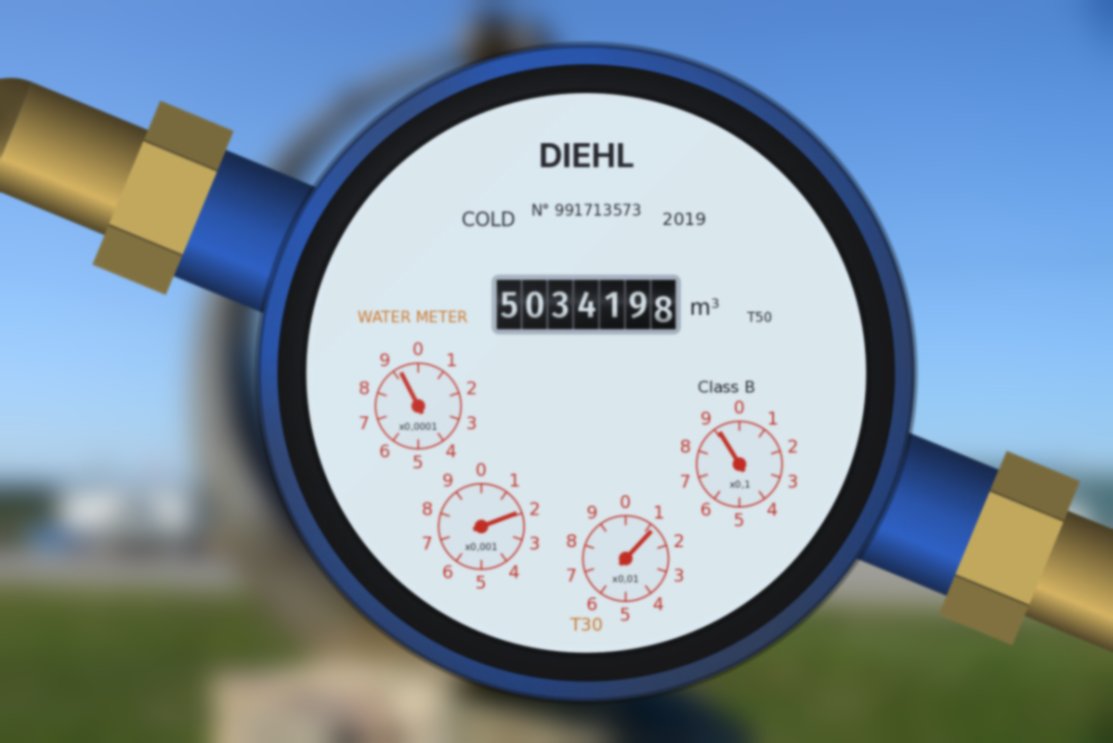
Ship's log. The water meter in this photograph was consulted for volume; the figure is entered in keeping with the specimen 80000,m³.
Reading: 5034197.9119,m³
